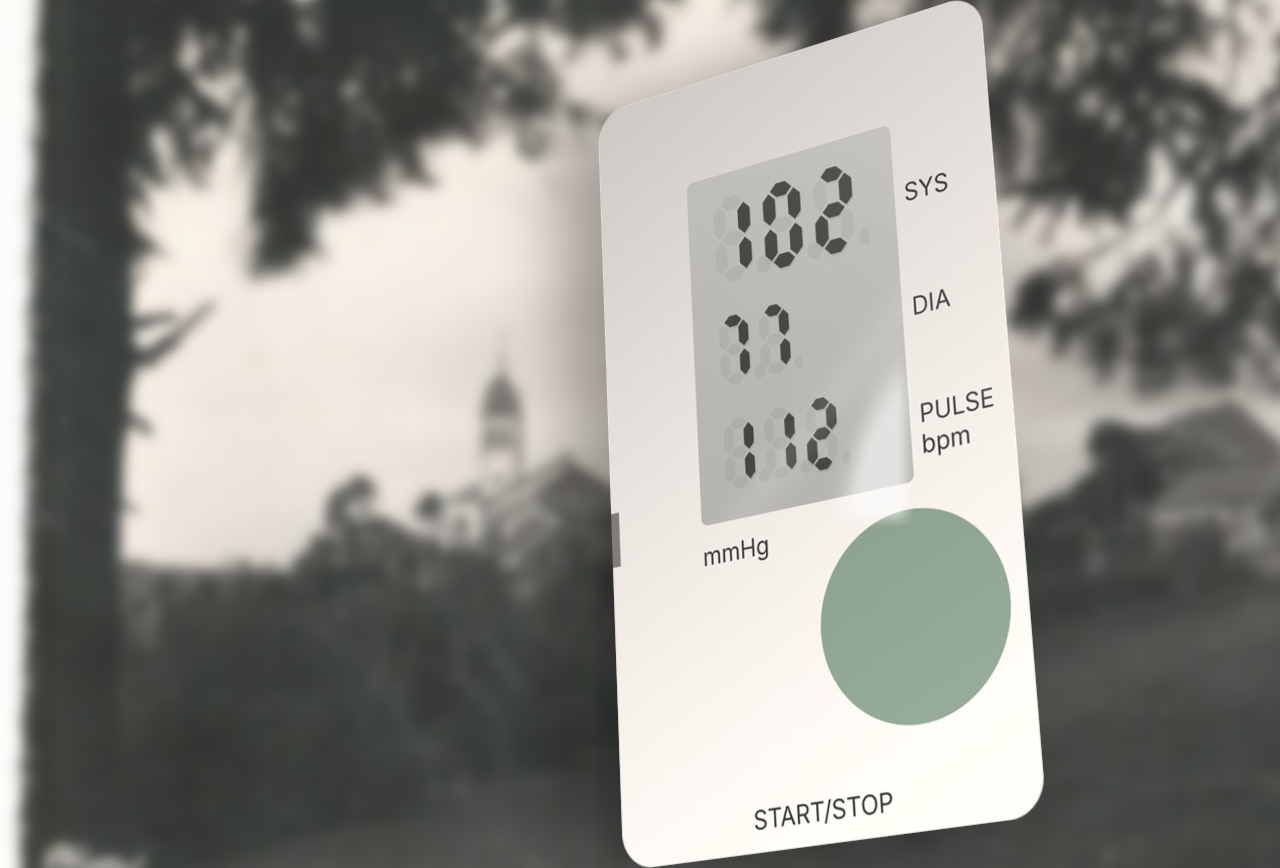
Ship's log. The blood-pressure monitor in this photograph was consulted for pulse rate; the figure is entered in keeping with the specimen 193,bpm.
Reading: 112,bpm
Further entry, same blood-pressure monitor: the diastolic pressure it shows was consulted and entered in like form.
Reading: 77,mmHg
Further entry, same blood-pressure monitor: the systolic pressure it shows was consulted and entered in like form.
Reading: 102,mmHg
